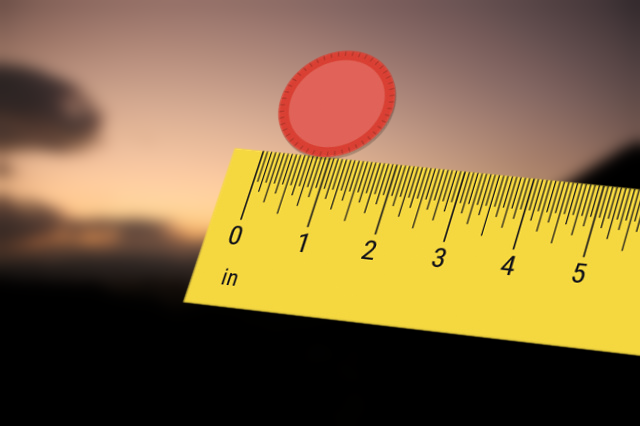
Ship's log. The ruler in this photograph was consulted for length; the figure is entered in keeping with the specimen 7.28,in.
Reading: 1.6875,in
